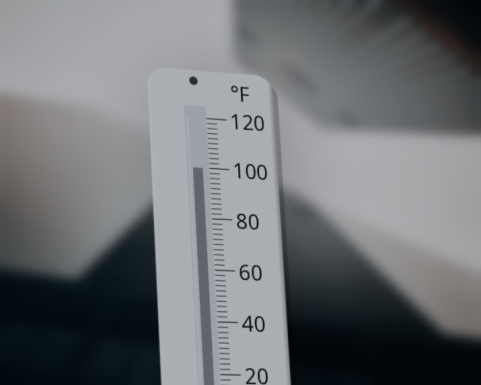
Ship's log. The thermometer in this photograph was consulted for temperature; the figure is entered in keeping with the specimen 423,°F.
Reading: 100,°F
